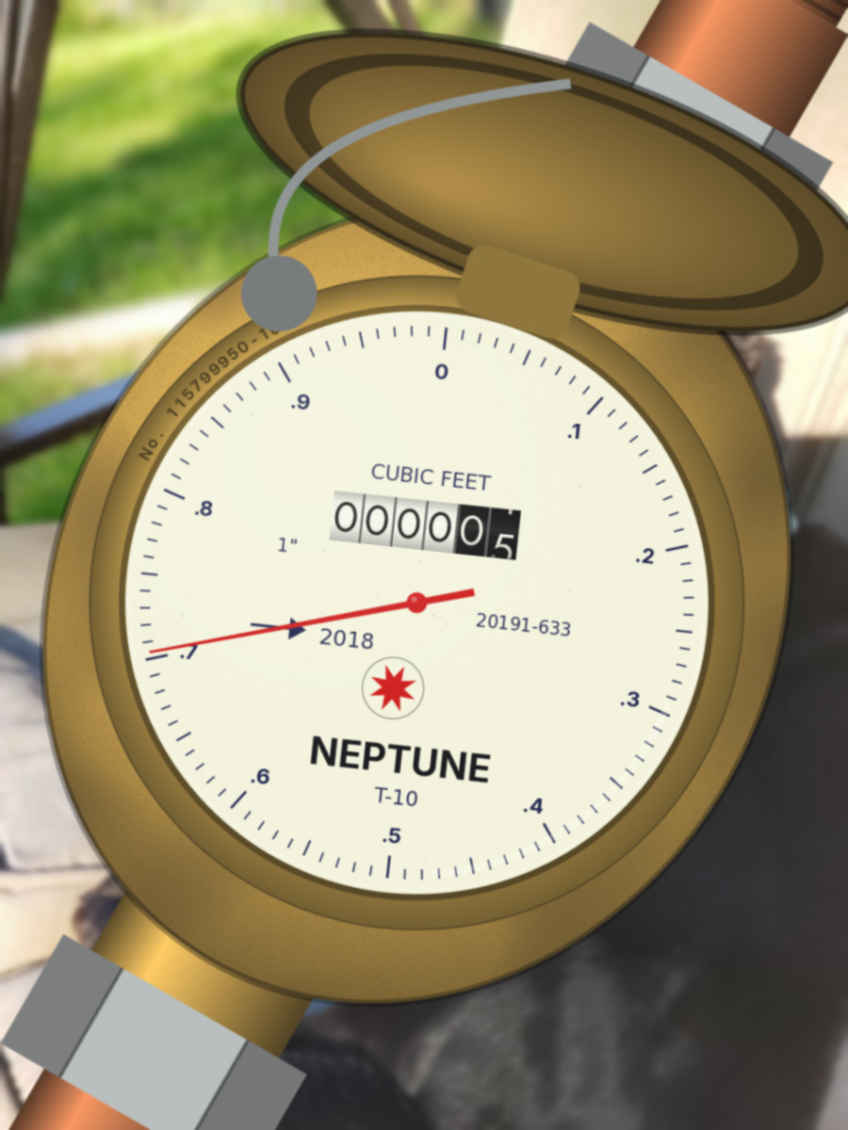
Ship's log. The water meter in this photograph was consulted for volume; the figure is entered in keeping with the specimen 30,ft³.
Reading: 4.70,ft³
